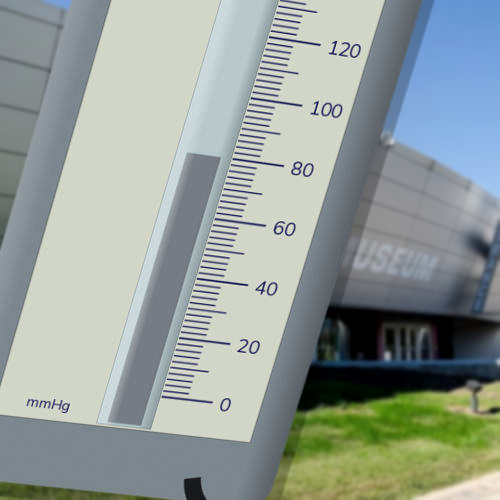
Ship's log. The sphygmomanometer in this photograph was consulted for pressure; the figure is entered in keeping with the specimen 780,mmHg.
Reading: 80,mmHg
